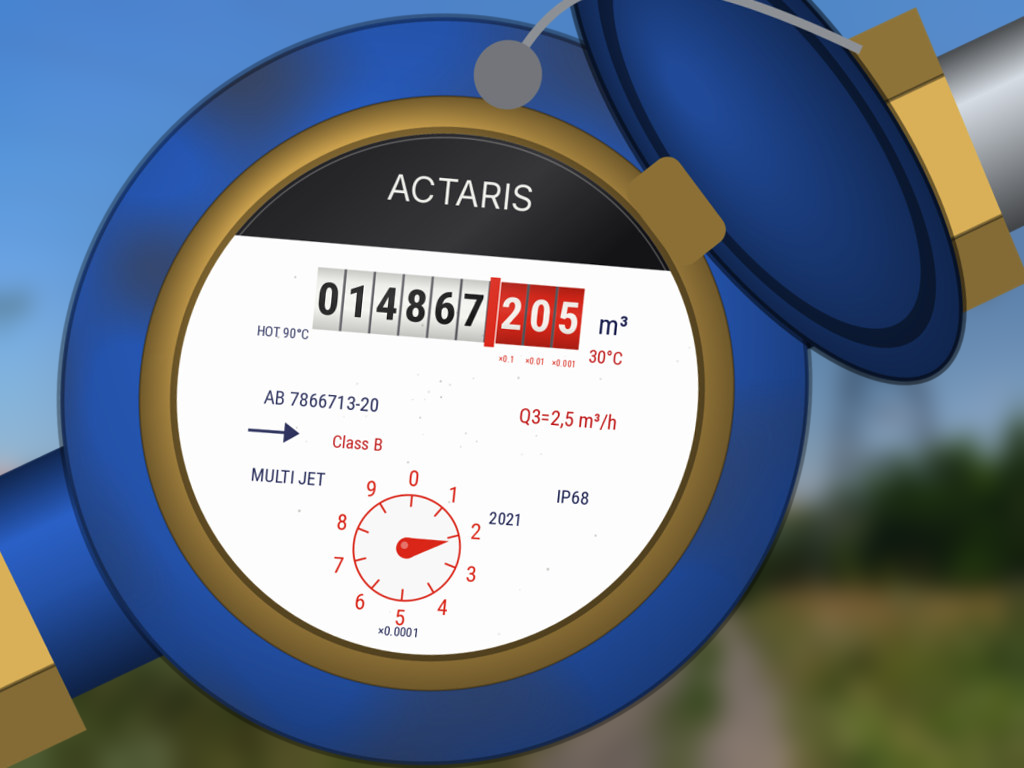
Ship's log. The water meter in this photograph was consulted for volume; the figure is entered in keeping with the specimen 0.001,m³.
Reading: 14867.2052,m³
